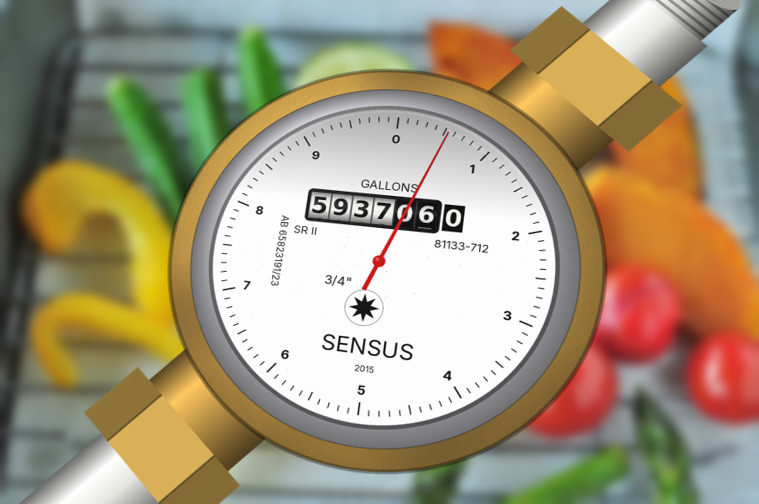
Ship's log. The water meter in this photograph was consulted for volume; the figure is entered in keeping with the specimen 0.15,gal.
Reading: 5937060.5,gal
